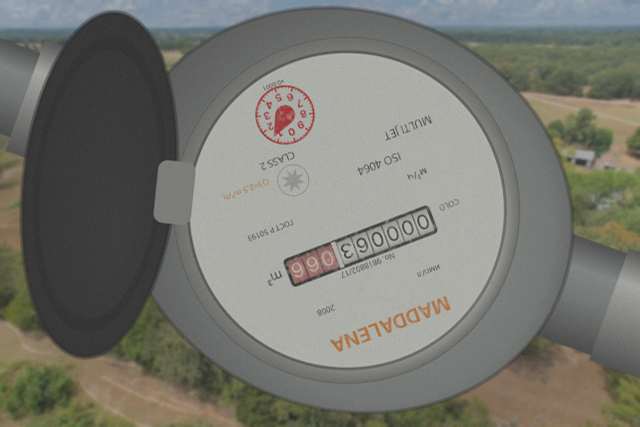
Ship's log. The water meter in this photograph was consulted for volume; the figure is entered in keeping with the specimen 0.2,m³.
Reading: 63.0661,m³
